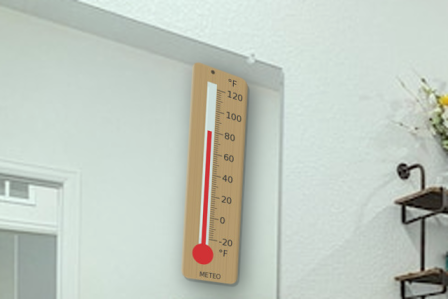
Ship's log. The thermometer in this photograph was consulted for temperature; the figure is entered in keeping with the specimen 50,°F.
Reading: 80,°F
